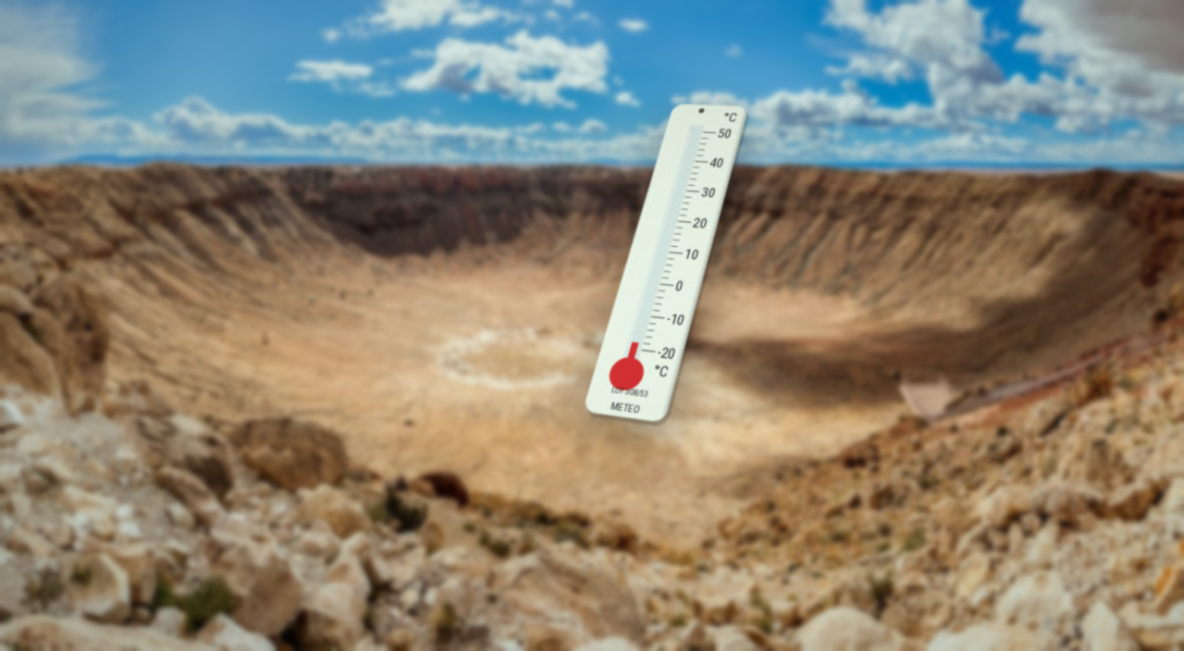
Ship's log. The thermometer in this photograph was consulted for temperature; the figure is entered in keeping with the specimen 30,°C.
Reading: -18,°C
